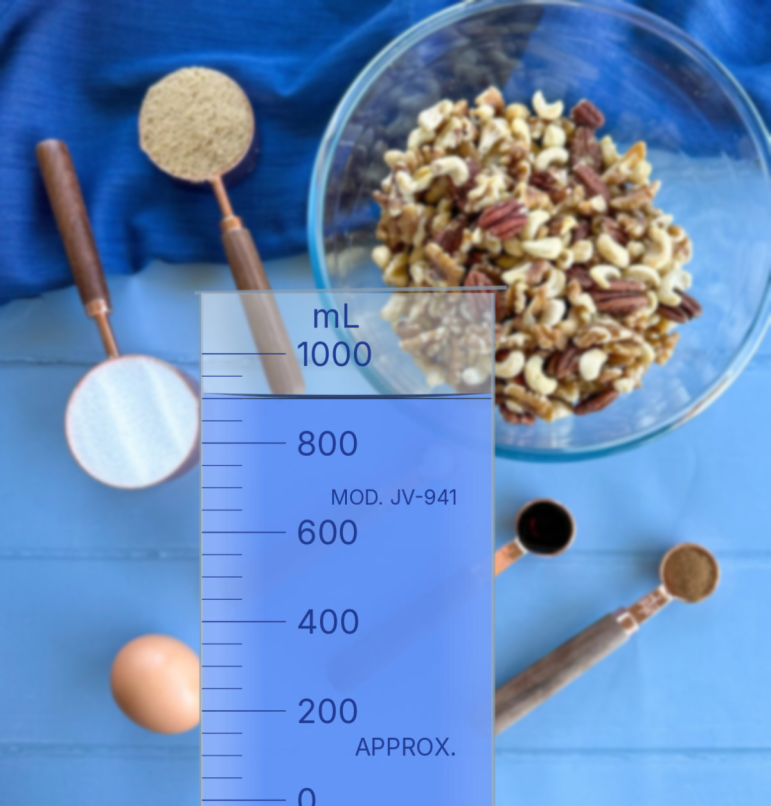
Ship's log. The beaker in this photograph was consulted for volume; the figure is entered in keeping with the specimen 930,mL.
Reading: 900,mL
